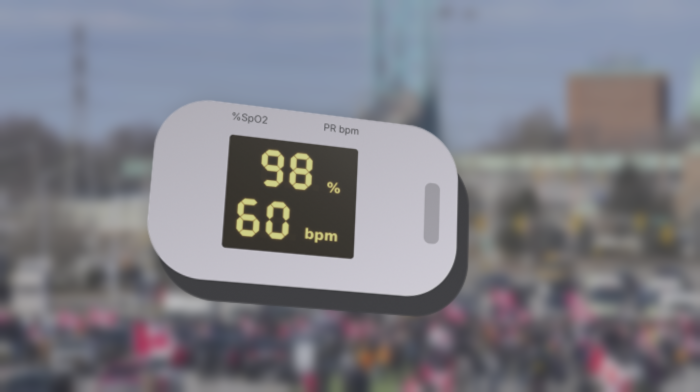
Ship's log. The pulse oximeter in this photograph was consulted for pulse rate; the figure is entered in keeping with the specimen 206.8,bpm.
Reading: 60,bpm
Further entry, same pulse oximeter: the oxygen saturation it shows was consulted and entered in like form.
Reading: 98,%
